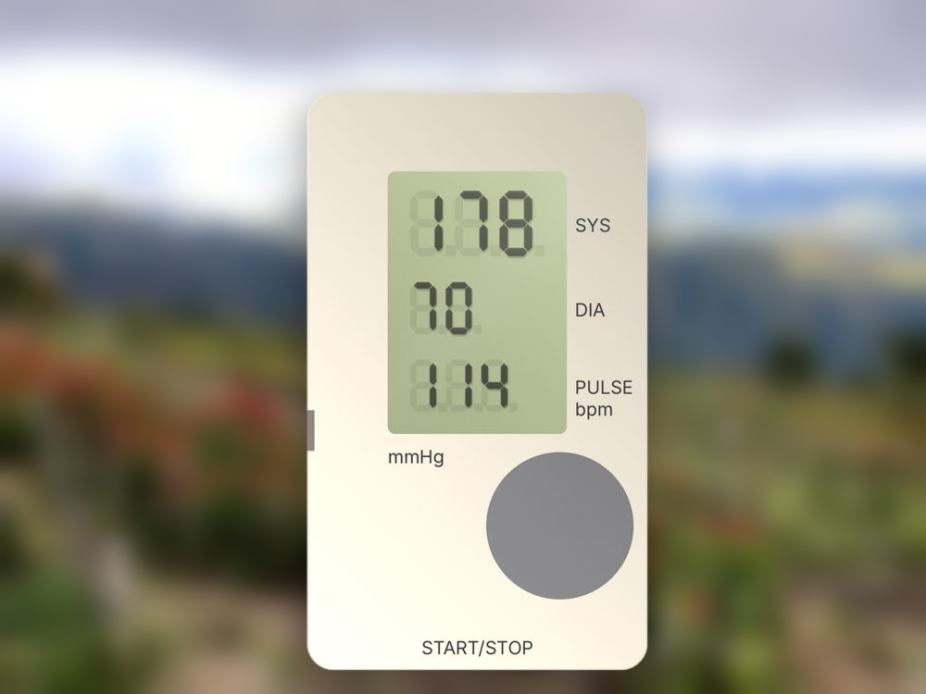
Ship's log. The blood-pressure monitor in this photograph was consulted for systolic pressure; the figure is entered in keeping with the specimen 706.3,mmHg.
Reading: 178,mmHg
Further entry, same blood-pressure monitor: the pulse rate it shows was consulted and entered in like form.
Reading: 114,bpm
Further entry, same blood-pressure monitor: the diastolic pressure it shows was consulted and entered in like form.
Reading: 70,mmHg
